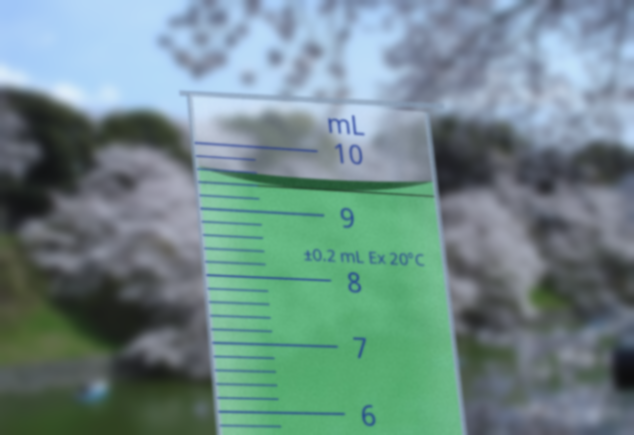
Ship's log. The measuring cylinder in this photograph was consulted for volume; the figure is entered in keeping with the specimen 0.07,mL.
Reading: 9.4,mL
